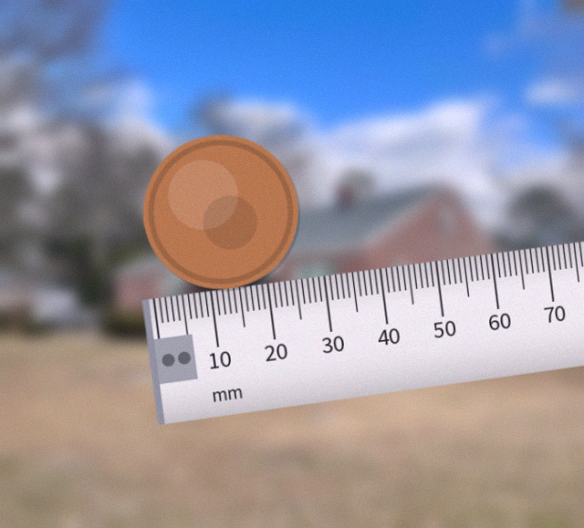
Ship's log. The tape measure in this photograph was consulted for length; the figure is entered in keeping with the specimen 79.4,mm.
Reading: 27,mm
